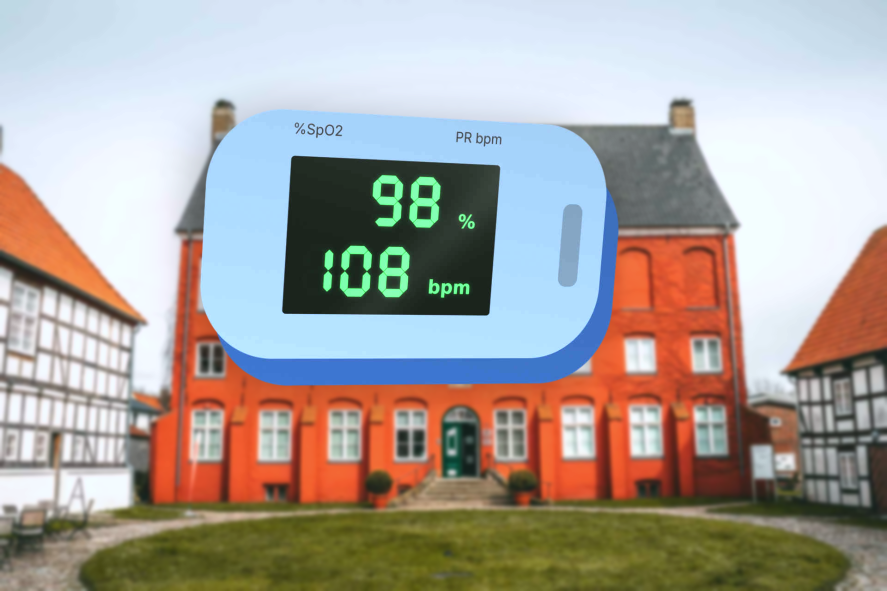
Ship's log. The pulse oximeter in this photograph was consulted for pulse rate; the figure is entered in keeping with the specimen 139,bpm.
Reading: 108,bpm
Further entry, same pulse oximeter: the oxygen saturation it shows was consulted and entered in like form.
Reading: 98,%
